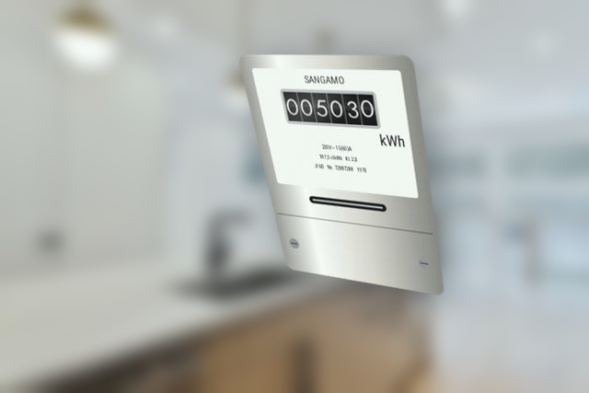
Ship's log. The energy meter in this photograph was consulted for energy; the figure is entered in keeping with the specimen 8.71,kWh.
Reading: 5030,kWh
